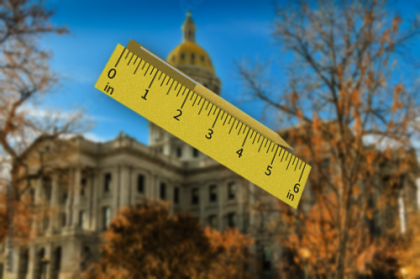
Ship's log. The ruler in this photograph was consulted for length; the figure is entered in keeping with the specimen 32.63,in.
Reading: 5.5,in
